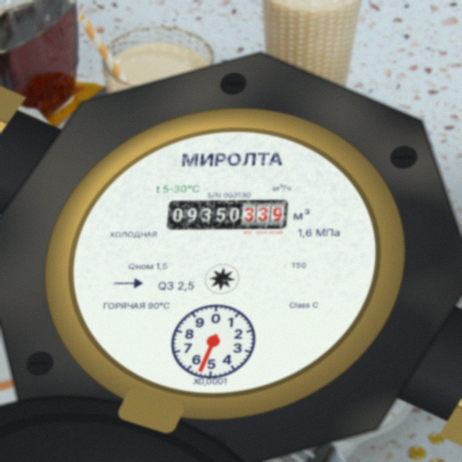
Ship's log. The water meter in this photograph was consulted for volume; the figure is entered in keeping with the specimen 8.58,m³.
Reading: 9350.3395,m³
